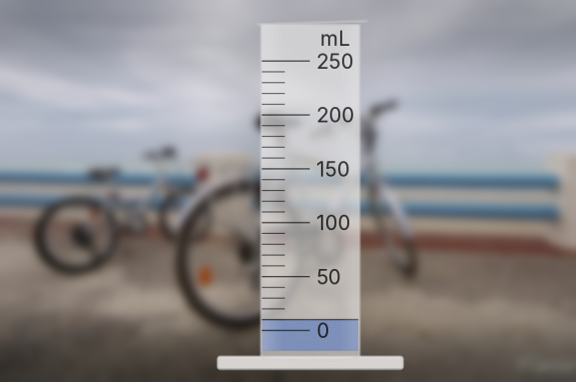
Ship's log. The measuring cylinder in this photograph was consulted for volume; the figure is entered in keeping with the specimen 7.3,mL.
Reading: 10,mL
